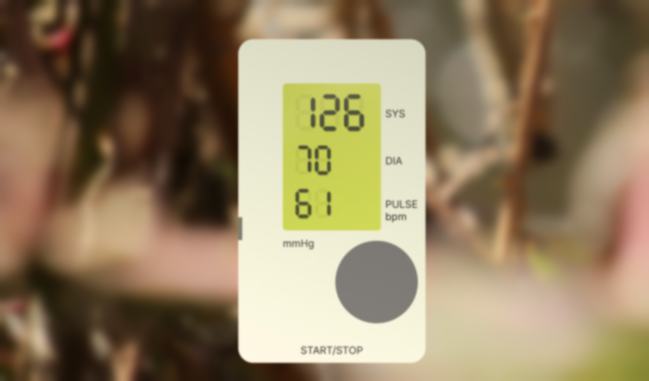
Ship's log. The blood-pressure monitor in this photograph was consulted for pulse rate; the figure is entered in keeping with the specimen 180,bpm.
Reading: 61,bpm
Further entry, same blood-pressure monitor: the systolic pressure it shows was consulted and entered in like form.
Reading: 126,mmHg
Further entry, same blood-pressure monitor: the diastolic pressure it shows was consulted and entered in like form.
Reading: 70,mmHg
